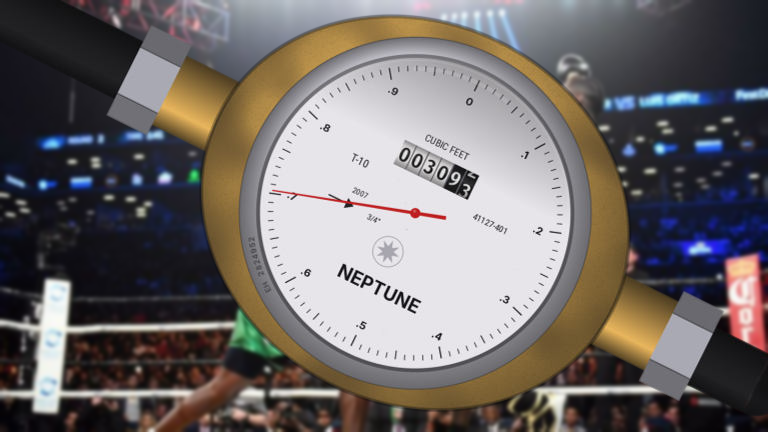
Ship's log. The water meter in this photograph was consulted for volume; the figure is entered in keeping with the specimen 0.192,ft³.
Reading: 3092.70,ft³
